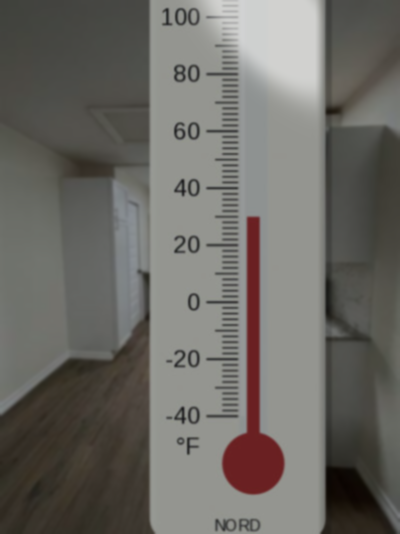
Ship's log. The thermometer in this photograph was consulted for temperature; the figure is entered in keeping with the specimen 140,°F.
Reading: 30,°F
